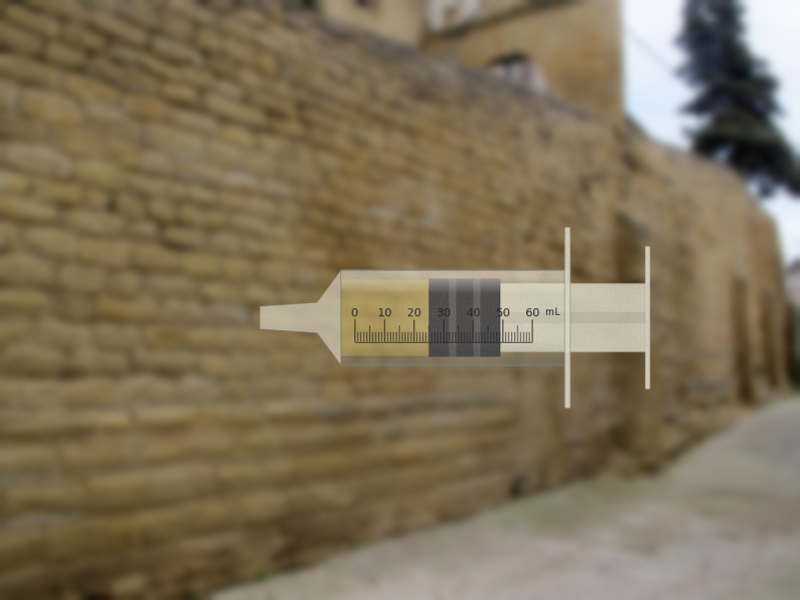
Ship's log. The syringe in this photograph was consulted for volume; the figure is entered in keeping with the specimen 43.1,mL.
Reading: 25,mL
